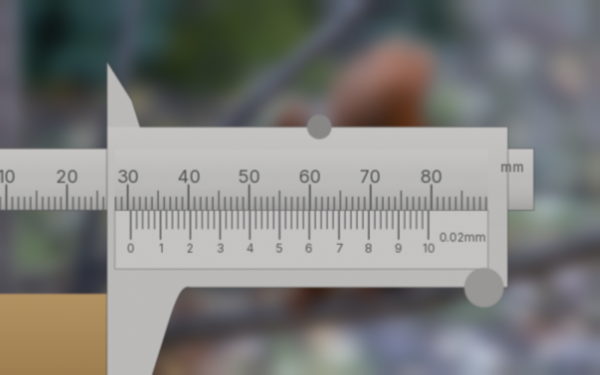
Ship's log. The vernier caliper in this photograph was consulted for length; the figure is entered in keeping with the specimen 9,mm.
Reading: 30.5,mm
